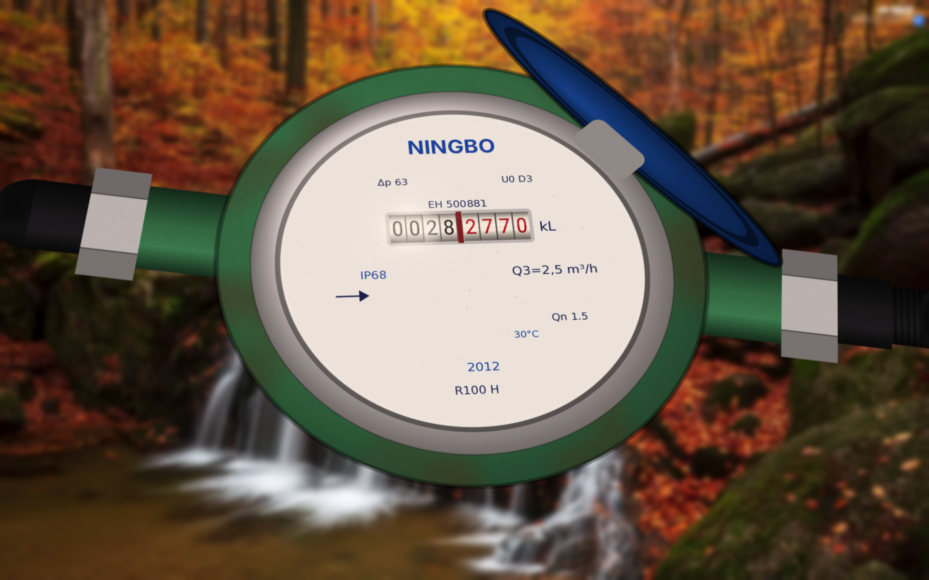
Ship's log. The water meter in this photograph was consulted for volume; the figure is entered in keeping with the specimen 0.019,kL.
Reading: 28.2770,kL
